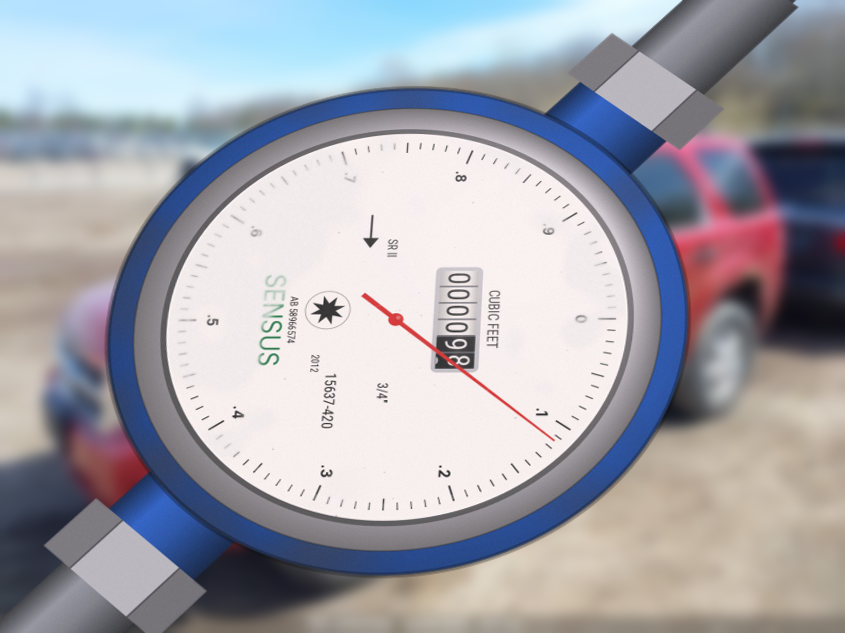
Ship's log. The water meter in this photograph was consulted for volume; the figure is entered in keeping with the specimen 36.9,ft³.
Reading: 98.11,ft³
